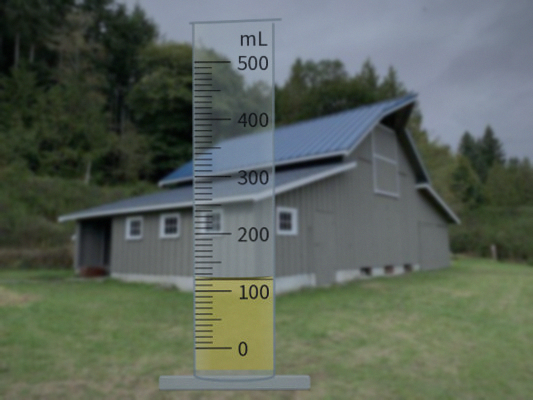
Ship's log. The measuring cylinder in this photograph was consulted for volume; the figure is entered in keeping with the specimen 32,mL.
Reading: 120,mL
